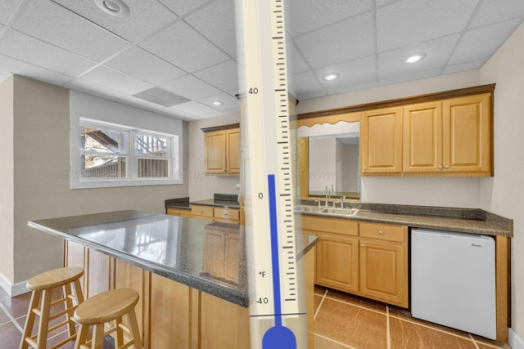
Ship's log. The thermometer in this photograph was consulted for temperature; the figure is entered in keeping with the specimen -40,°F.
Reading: 8,°F
